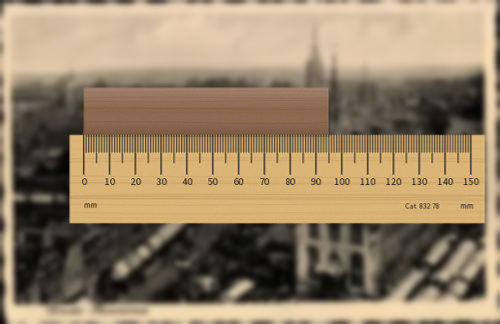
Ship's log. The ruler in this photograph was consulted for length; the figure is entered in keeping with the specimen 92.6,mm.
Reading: 95,mm
